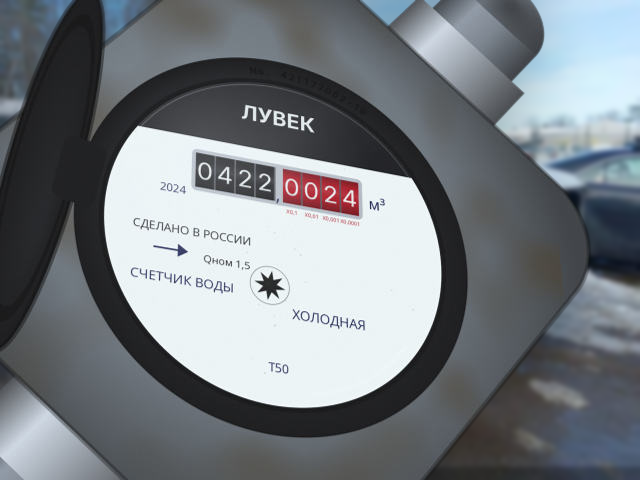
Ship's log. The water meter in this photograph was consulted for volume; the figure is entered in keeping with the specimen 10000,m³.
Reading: 422.0024,m³
